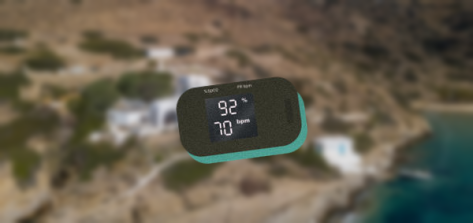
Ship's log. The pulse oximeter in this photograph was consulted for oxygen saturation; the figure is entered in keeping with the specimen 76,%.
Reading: 92,%
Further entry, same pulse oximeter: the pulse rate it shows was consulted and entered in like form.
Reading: 70,bpm
